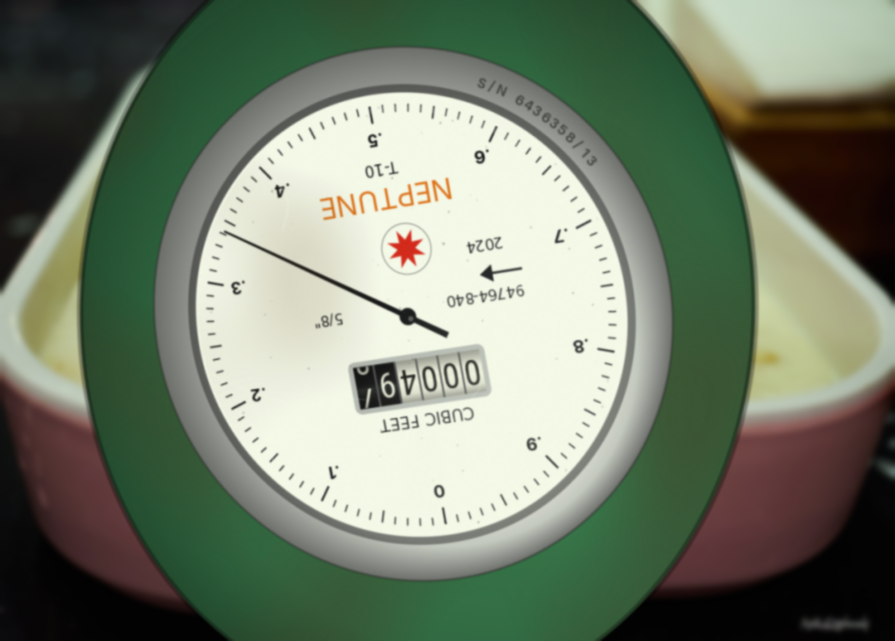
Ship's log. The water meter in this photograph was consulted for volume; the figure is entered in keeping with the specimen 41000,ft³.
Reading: 497.34,ft³
